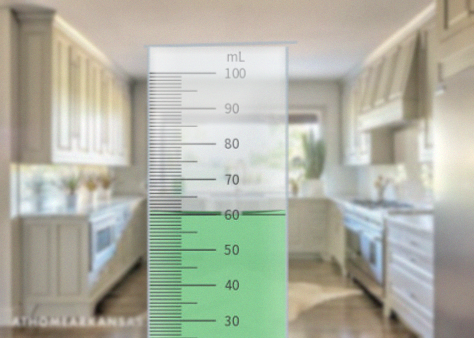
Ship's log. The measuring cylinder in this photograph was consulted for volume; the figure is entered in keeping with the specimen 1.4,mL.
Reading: 60,mL
